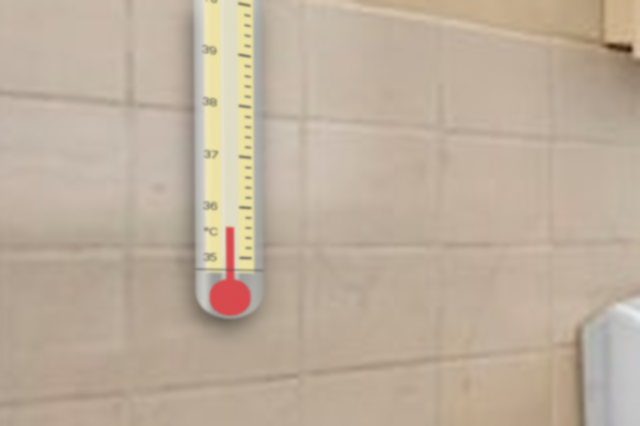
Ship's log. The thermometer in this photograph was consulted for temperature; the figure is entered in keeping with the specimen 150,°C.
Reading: 35.6,°C
